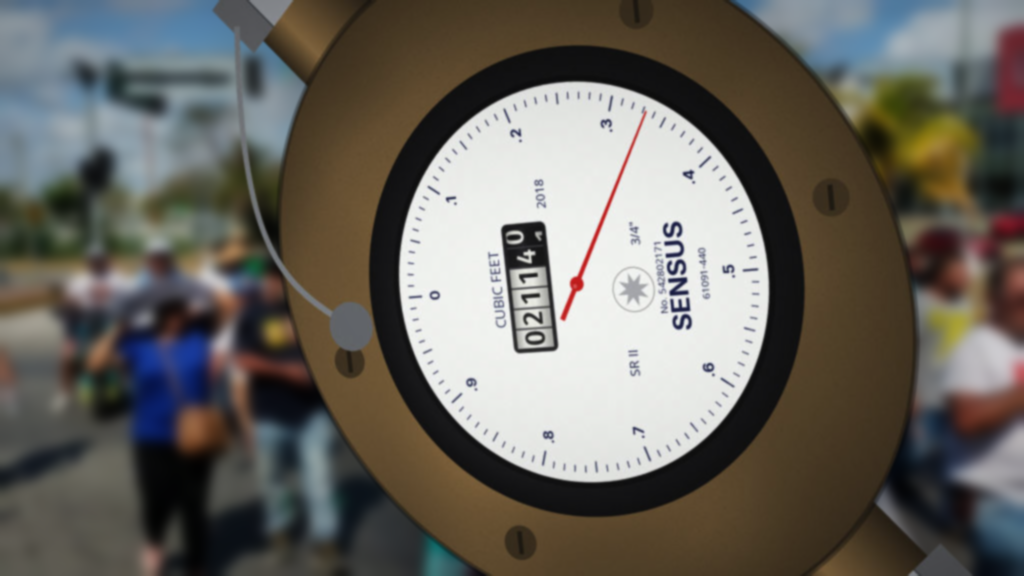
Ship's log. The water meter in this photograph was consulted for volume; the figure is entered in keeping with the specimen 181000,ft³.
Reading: 21140.33,ft³
